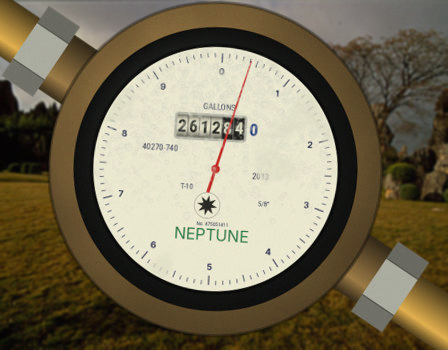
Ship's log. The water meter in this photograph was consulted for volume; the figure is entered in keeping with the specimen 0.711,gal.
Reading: 2612840.4,gal
